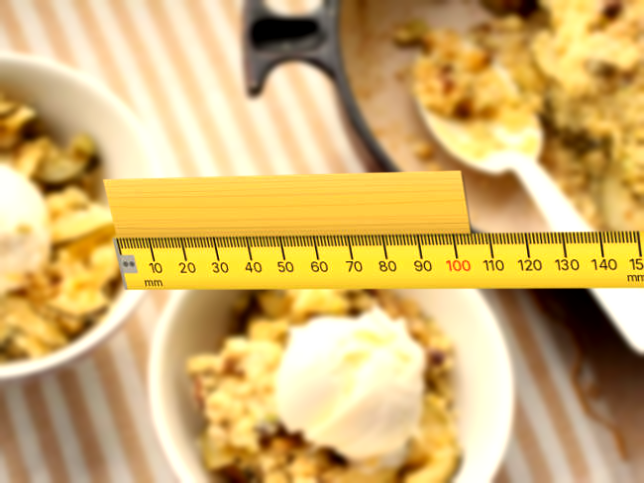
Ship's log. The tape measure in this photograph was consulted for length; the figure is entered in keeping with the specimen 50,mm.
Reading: 105,mm
